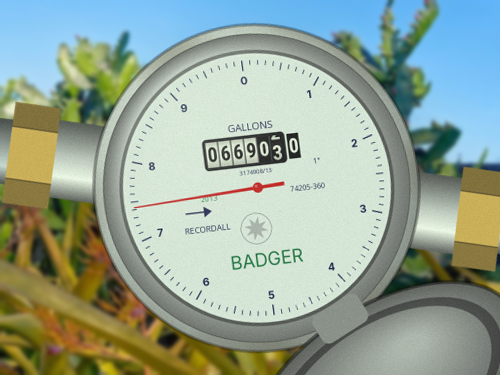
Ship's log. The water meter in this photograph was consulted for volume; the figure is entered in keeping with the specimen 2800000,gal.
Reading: 669027.4,gal
